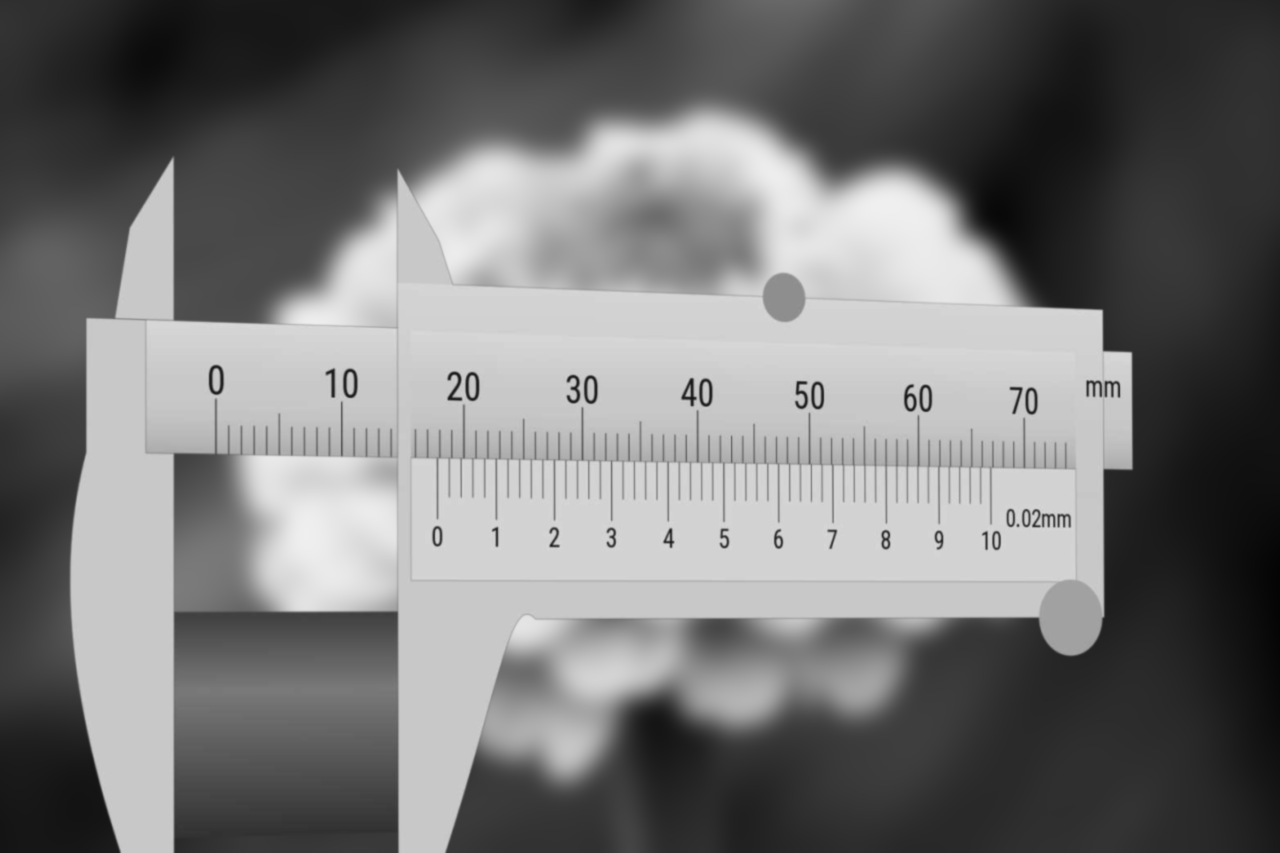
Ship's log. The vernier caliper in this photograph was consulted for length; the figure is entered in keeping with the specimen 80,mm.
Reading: 17.8,mm
